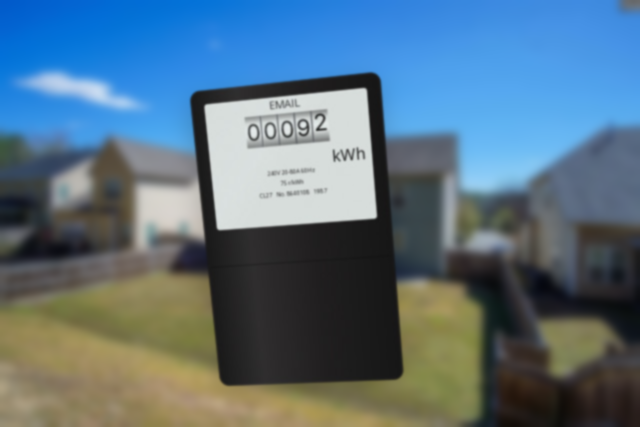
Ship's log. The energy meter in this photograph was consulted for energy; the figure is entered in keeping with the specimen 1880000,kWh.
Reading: 92,kWh
